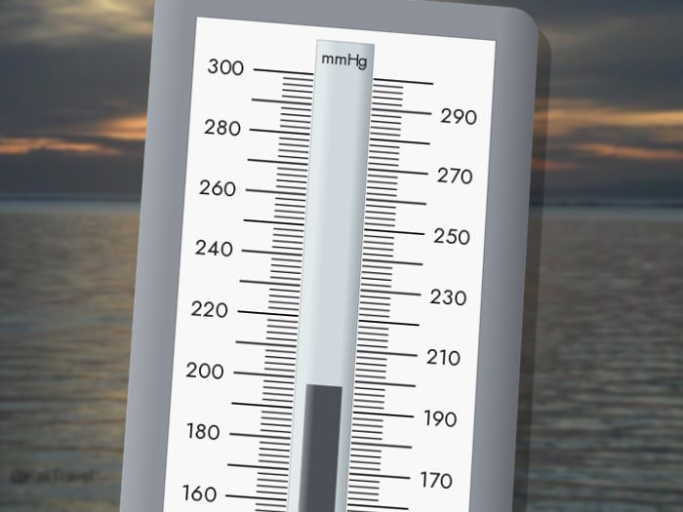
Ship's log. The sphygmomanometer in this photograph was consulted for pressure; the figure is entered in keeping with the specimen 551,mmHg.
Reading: 198,mmHg
